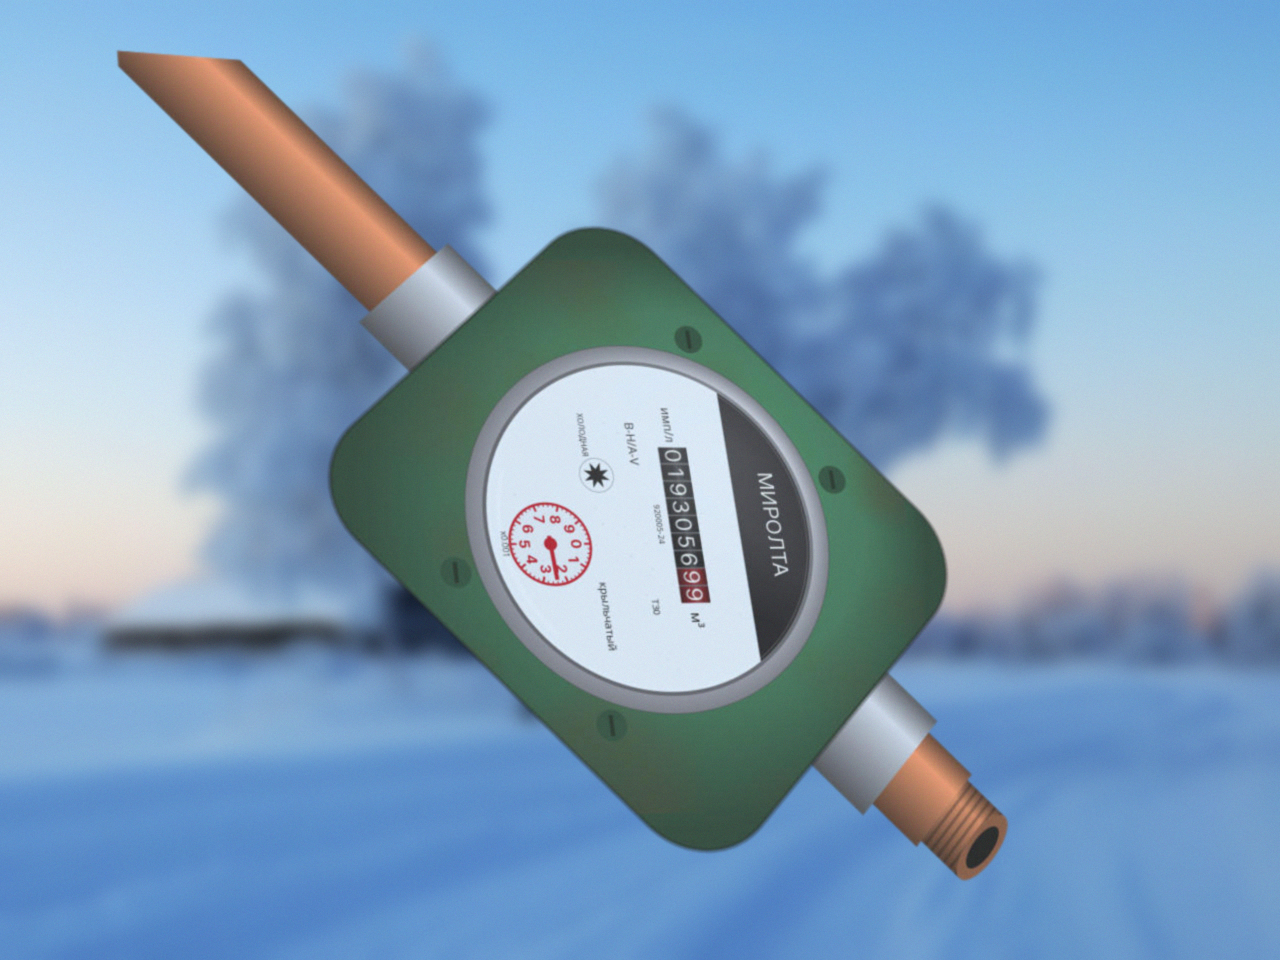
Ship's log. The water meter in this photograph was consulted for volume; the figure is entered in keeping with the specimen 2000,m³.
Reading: 193056.992,m³
